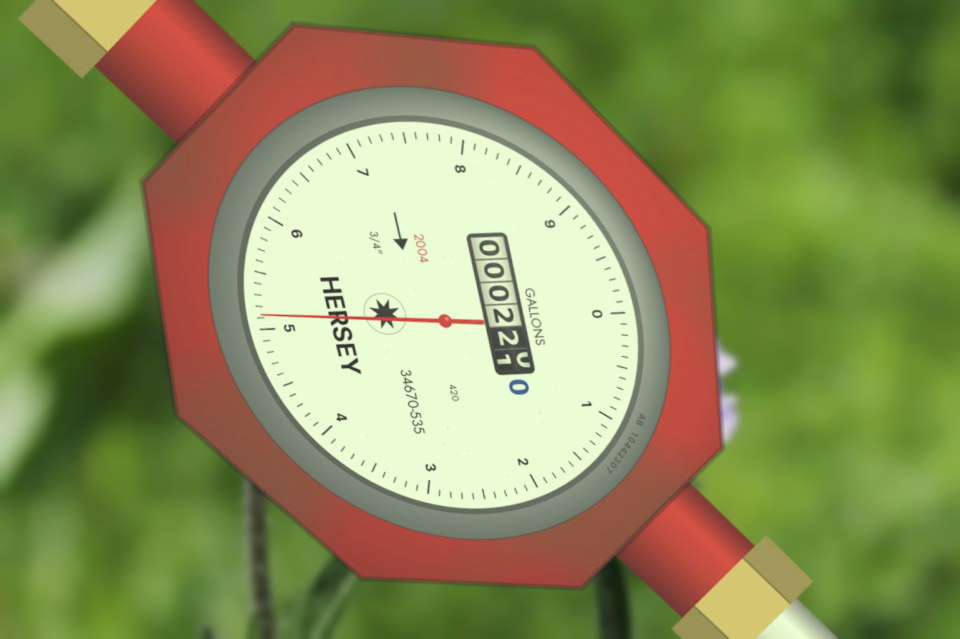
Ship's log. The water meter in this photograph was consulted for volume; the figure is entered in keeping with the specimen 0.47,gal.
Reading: 2205.1,gal
